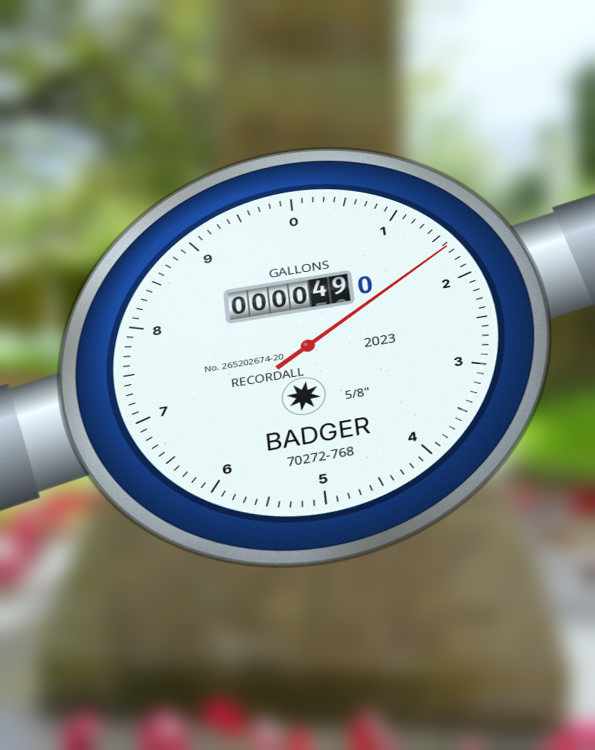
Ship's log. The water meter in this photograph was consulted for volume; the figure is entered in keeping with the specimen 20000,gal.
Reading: 491.6,gal
